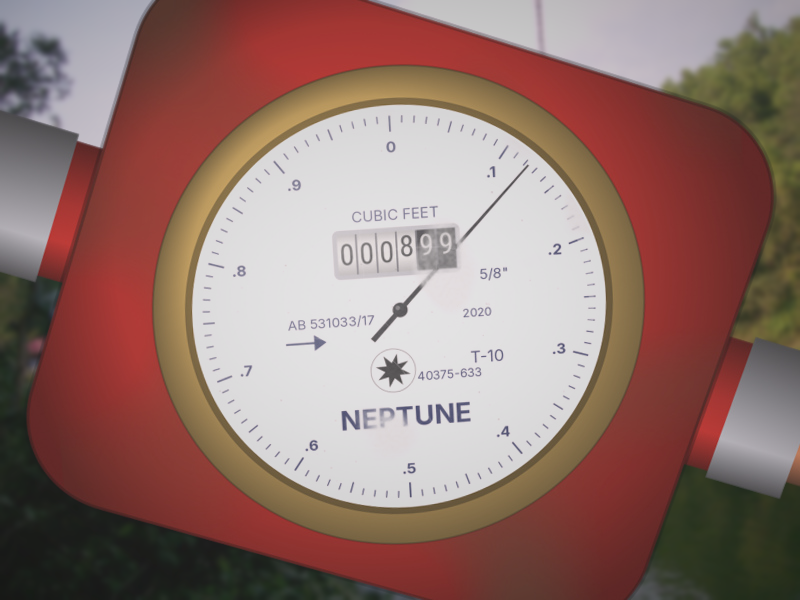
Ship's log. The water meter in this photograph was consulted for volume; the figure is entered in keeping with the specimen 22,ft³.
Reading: 899.12,ft³
